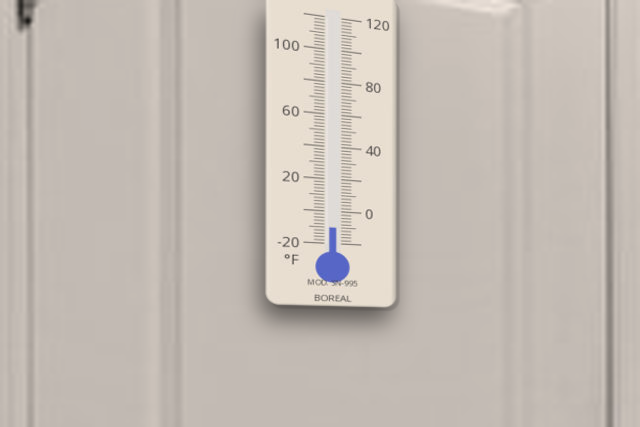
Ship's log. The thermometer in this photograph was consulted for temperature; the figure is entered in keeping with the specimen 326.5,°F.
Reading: -10,°F
